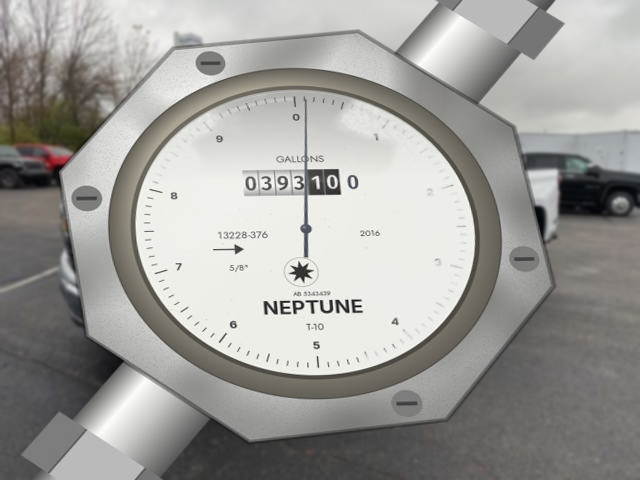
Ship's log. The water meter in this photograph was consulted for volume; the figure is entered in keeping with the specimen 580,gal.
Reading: 393100.1,gal
